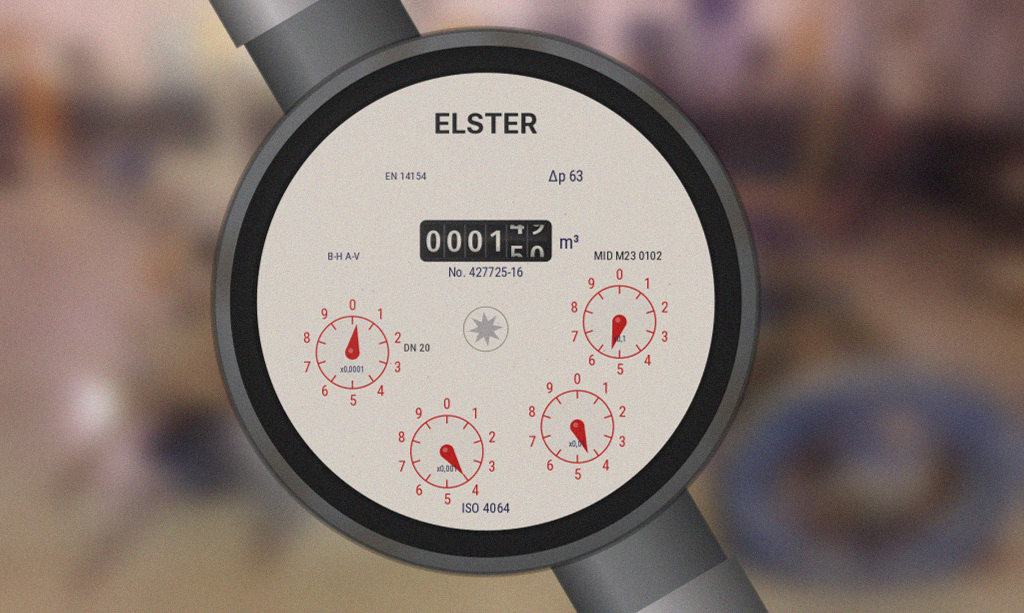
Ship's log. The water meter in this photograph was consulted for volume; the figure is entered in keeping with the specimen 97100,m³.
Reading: 149.5440,m³
